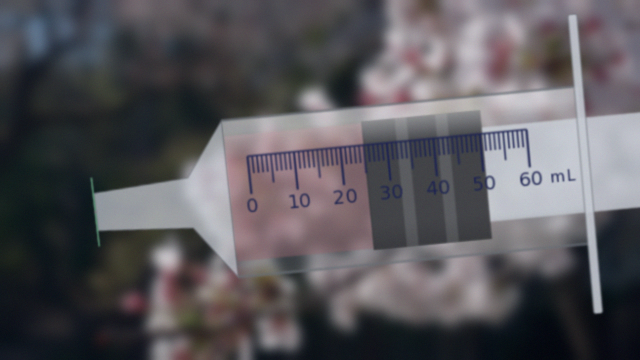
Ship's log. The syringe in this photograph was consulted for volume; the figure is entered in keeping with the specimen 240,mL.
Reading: 25,mL
